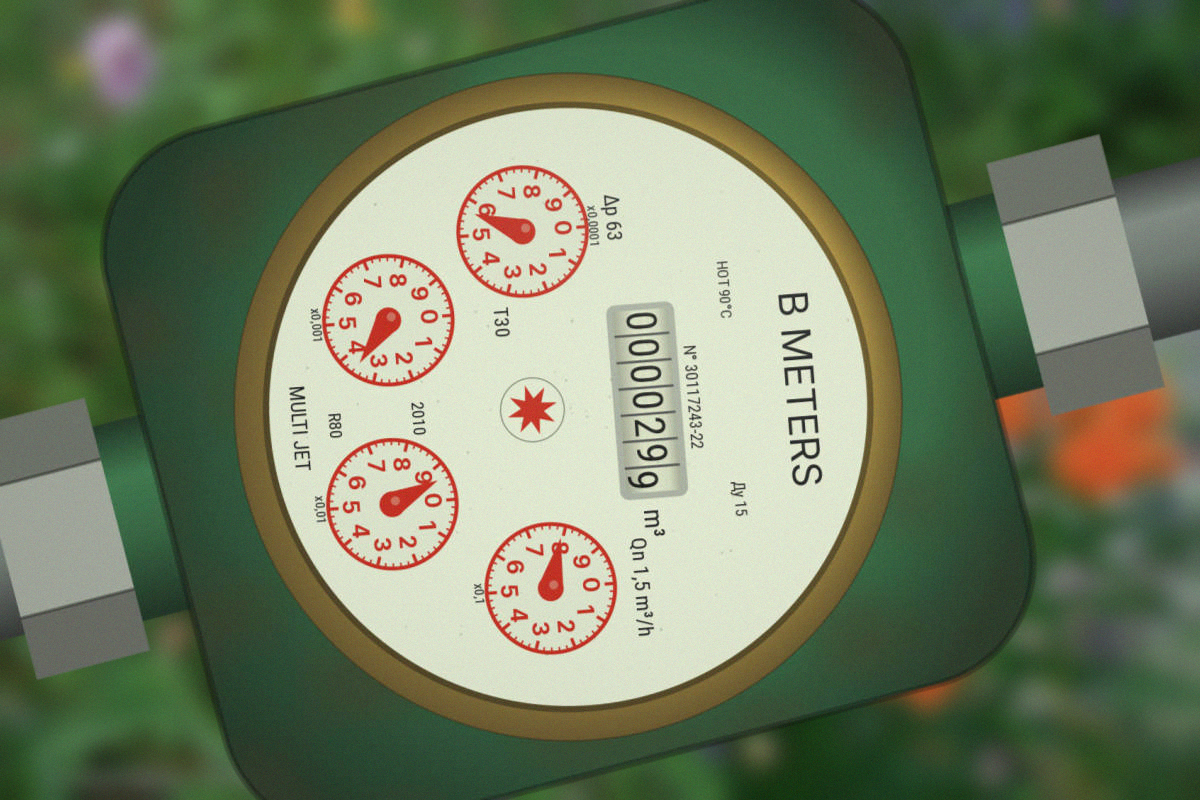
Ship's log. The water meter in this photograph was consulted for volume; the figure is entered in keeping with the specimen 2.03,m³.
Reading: 298.7935,m³
